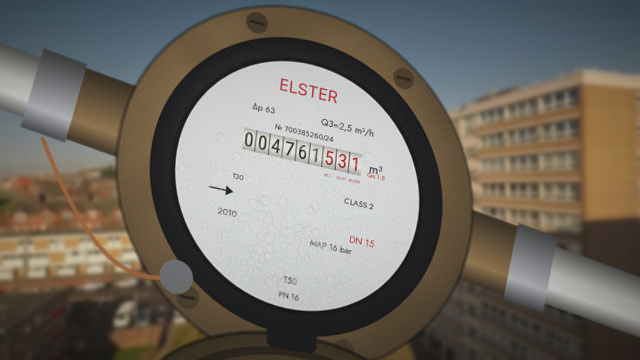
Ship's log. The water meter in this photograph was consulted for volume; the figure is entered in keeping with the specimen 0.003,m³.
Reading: 4761.531,m³
